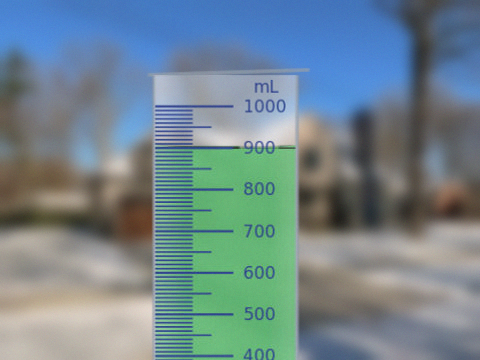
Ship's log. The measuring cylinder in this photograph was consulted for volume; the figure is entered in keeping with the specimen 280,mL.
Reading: 900,mL
